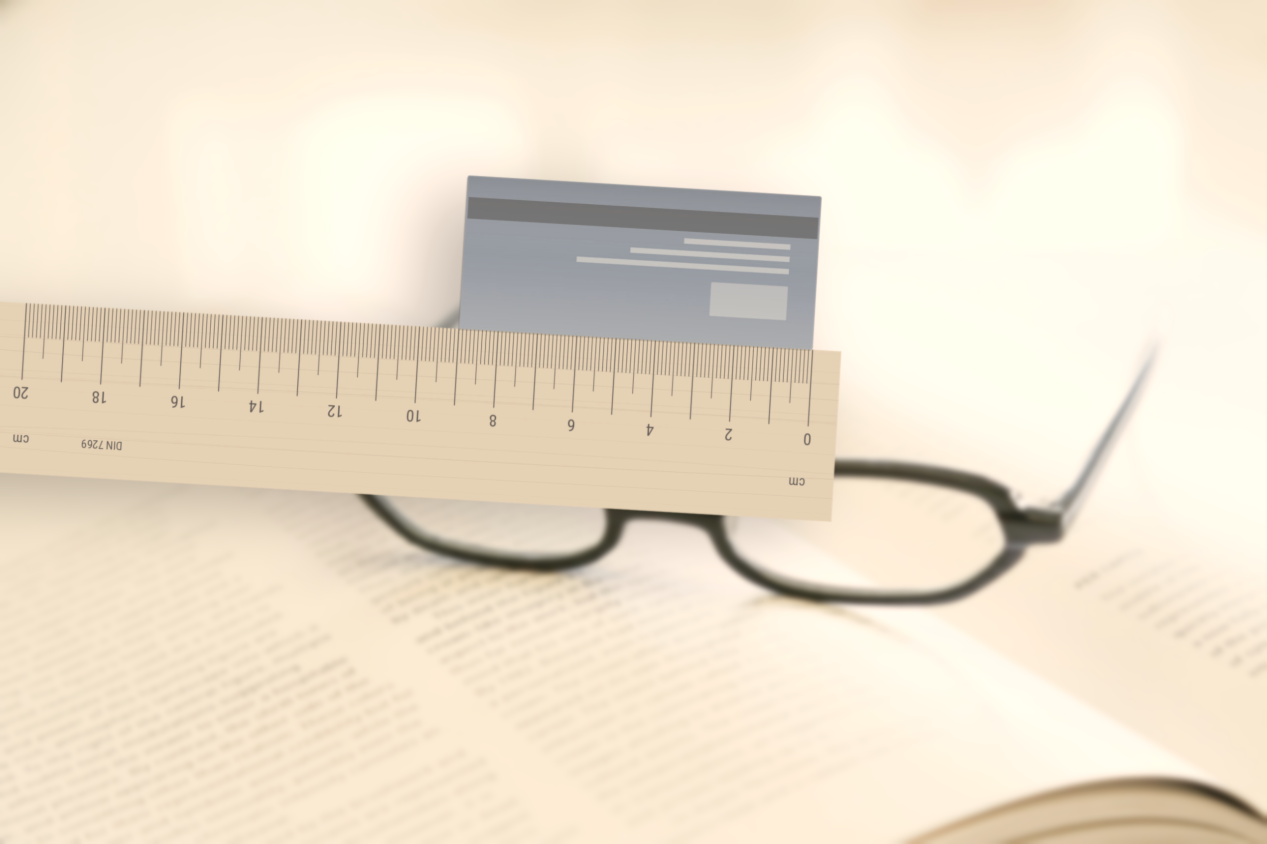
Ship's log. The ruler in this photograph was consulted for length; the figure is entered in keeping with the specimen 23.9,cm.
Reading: 9,cm
